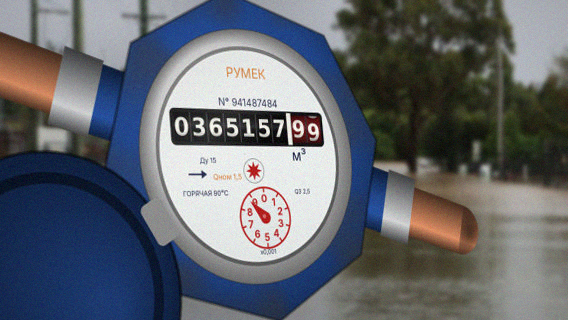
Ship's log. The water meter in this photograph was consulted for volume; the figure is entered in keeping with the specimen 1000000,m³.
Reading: 365157.988,m³
